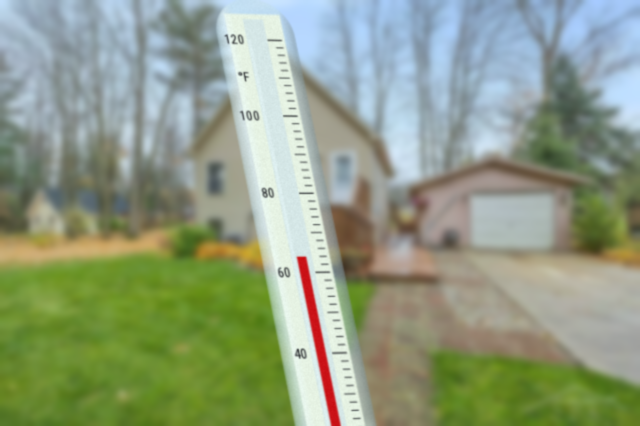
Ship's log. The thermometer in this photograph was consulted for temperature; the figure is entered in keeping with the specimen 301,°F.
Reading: 64,°F
